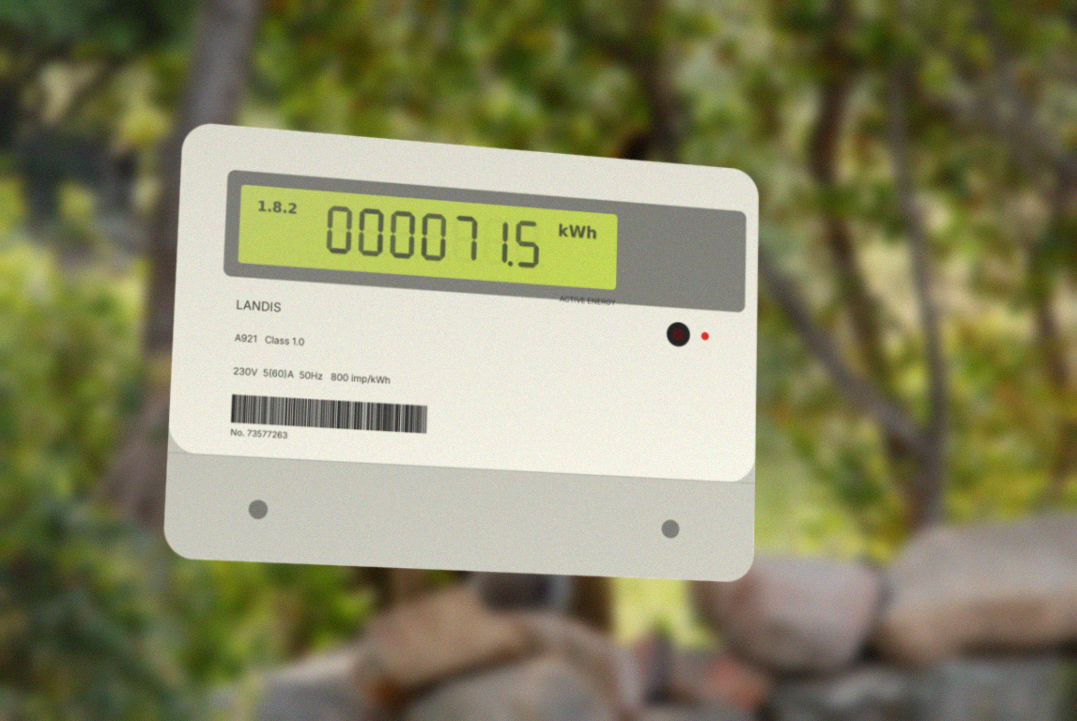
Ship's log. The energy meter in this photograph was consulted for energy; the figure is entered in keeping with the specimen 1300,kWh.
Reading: 71.5,kWh
